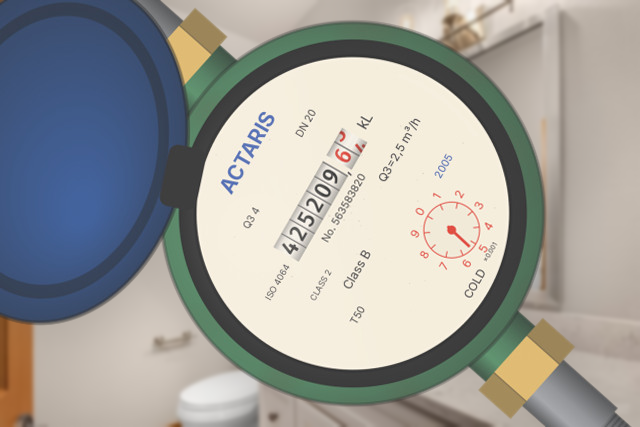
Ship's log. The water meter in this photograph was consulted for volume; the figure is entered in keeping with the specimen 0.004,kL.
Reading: 425209.635,kL
